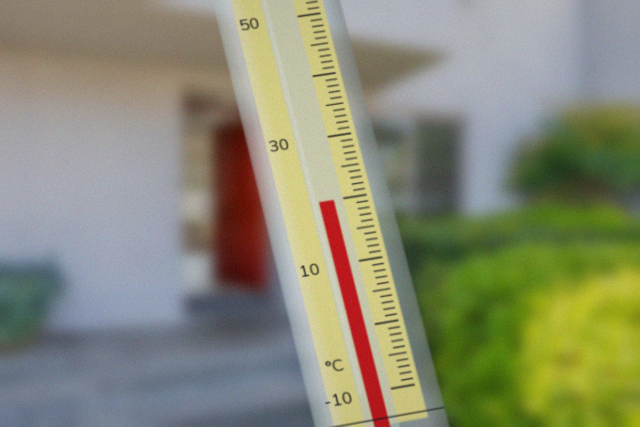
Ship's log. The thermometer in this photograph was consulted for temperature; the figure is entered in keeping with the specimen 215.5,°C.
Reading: 20,°C
